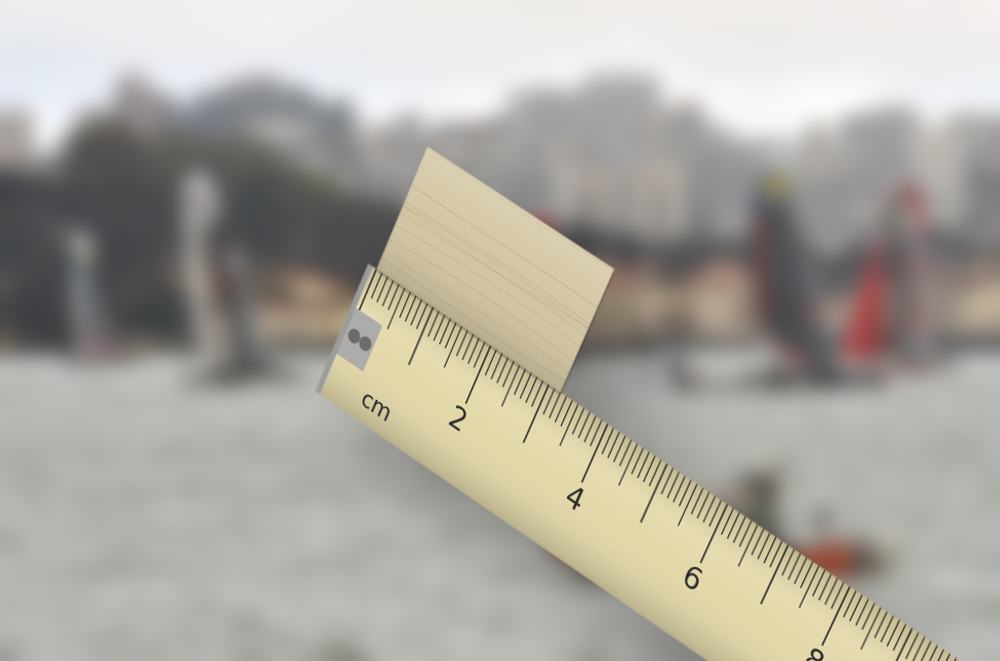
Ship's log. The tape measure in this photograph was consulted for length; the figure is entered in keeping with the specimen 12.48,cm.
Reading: 3.2,cm
